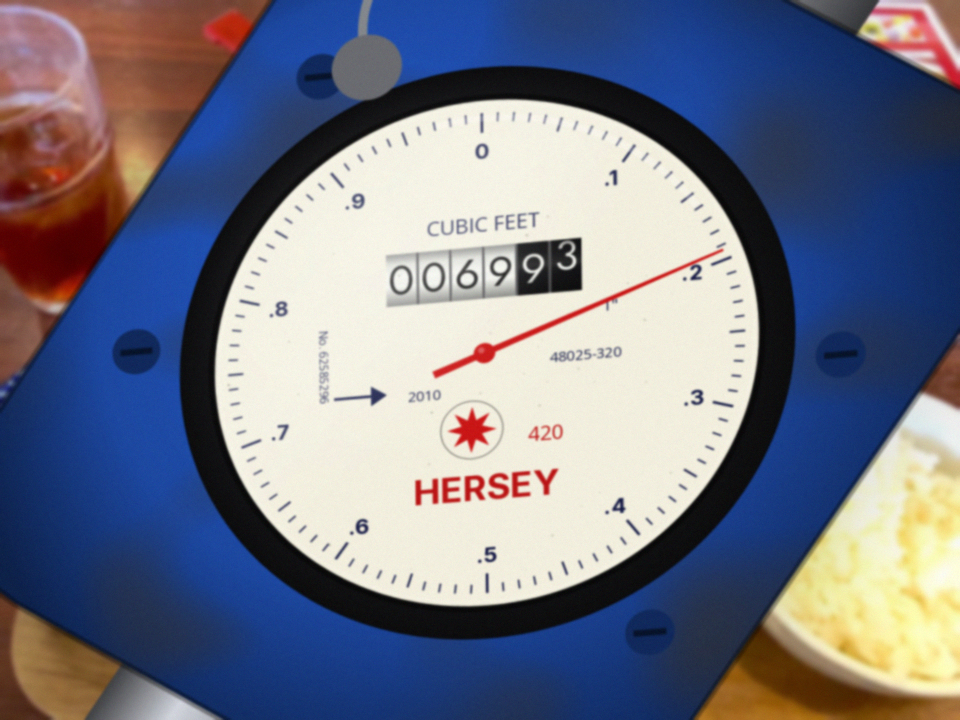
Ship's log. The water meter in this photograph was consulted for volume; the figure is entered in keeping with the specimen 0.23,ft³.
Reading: 6993.19,ft³
